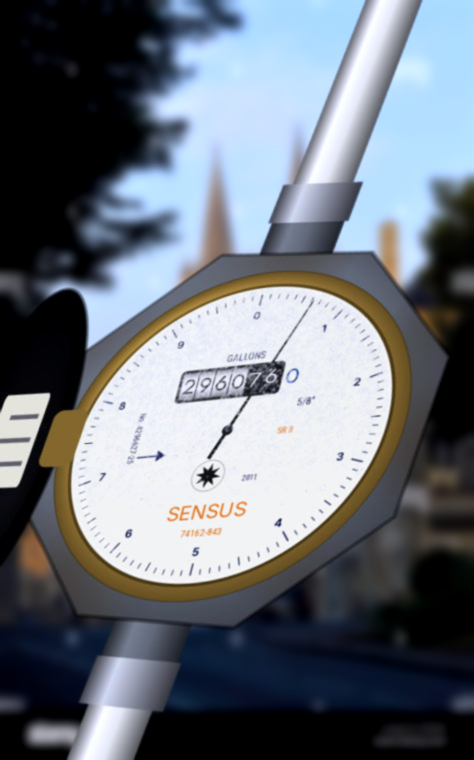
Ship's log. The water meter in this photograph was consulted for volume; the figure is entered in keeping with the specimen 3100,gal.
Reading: 2960760.6,gal
